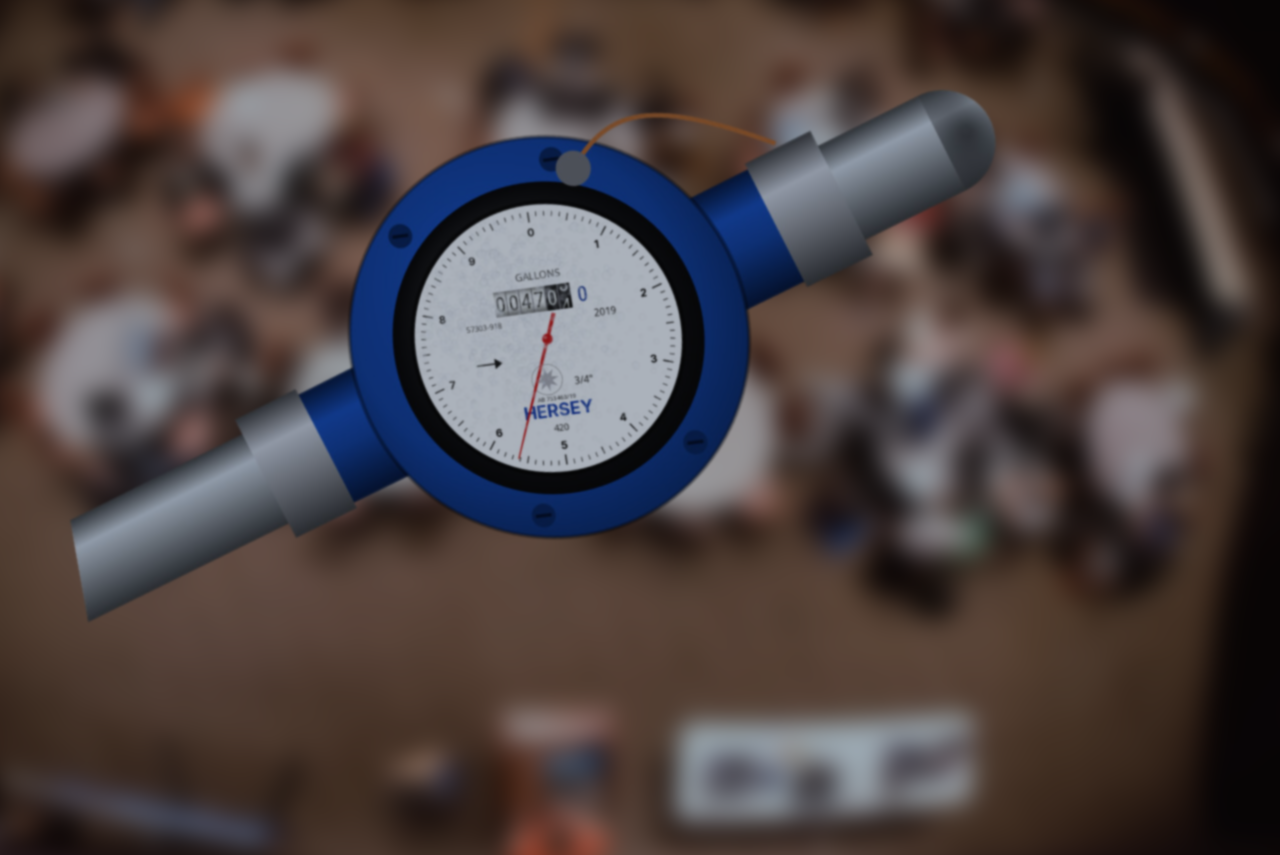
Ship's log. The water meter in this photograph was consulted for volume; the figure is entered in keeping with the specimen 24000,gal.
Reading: 47035.6,gal
